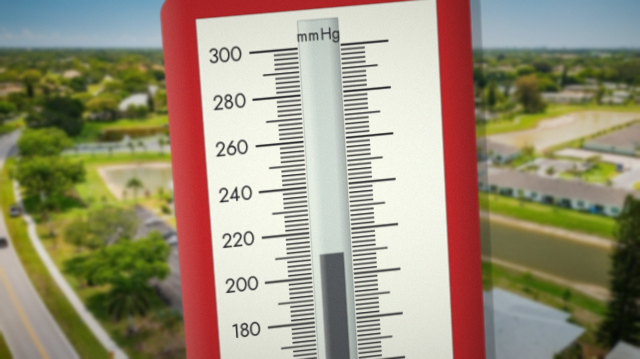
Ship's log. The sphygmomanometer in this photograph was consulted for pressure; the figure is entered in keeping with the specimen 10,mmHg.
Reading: 210,mmHg
